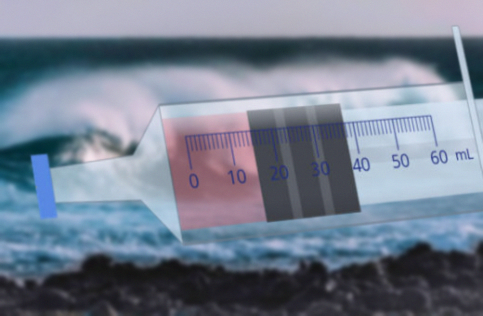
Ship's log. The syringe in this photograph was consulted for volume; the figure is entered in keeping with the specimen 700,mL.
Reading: 15,mL
